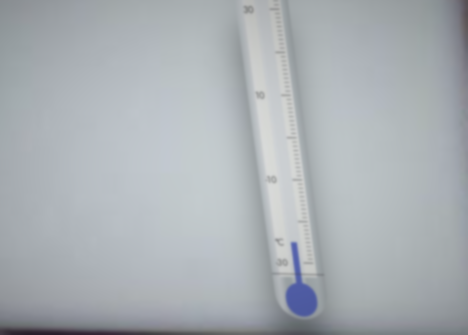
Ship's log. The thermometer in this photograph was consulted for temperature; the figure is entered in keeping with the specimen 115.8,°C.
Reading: -25,°C
